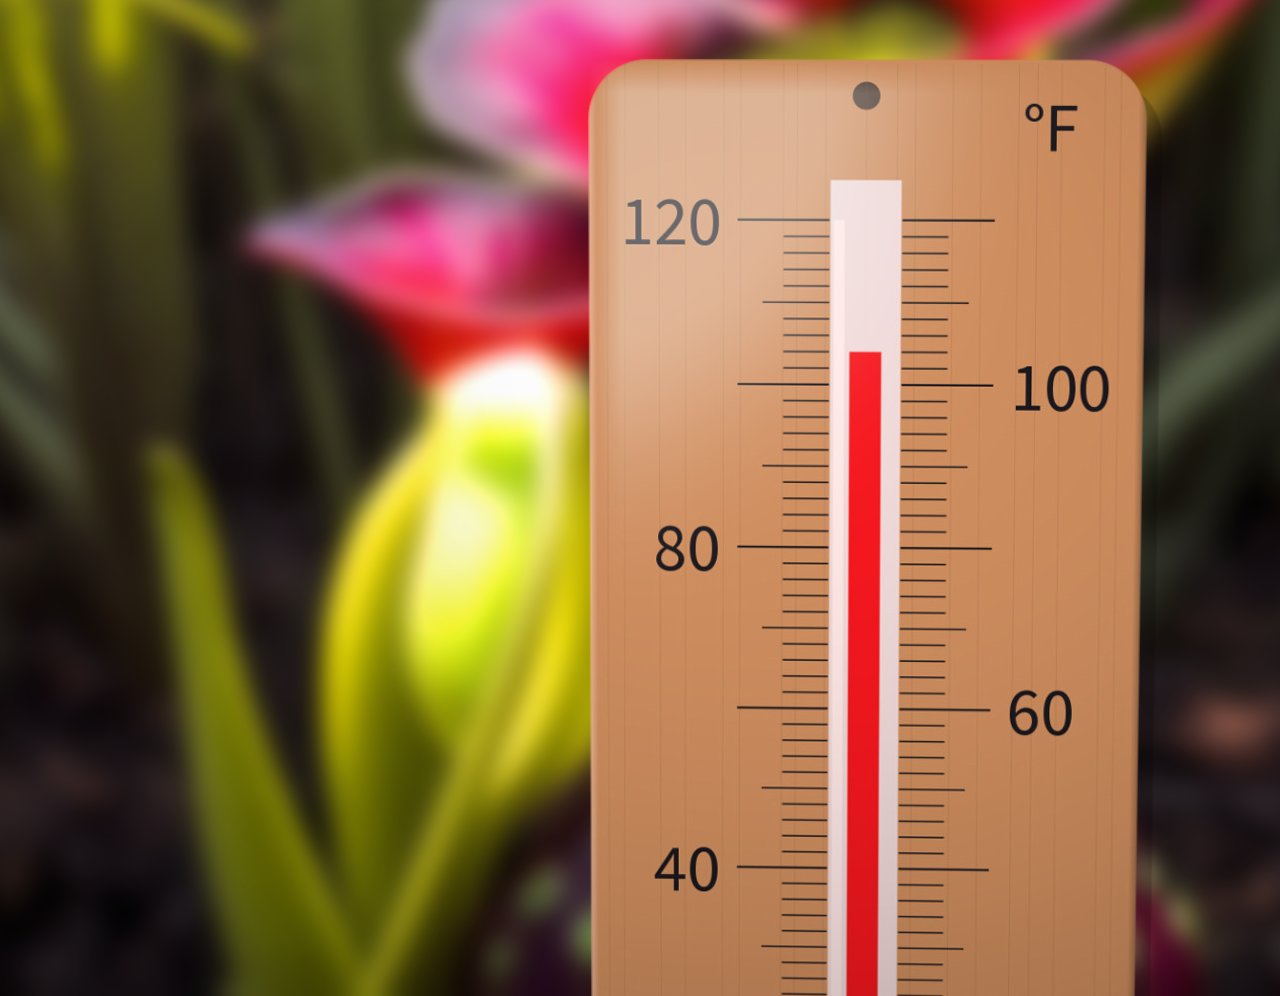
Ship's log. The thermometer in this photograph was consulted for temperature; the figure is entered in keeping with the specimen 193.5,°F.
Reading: 104,°F
